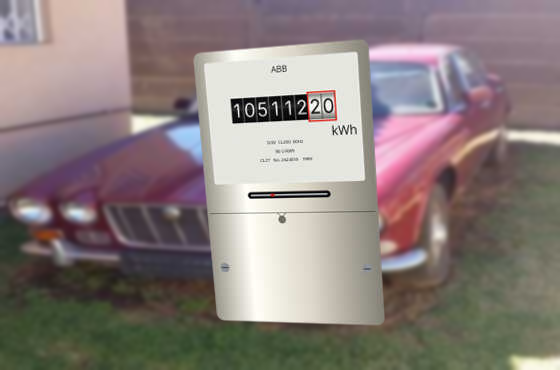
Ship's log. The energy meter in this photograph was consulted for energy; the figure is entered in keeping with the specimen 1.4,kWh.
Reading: 105112.20,kWh
